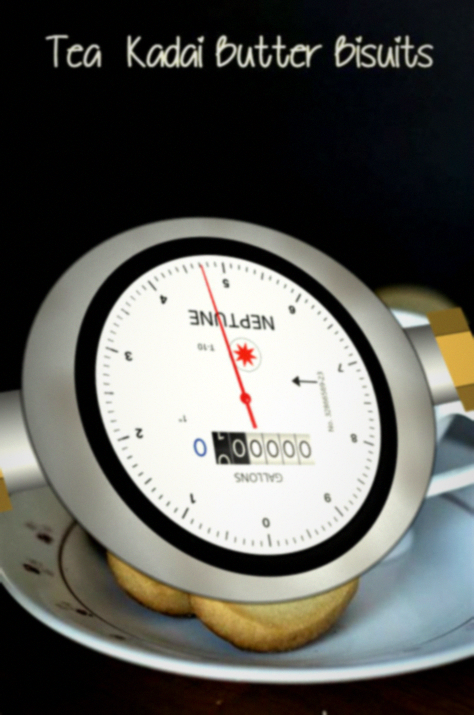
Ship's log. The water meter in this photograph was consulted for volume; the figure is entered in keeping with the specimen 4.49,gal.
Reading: 4.7,gal
